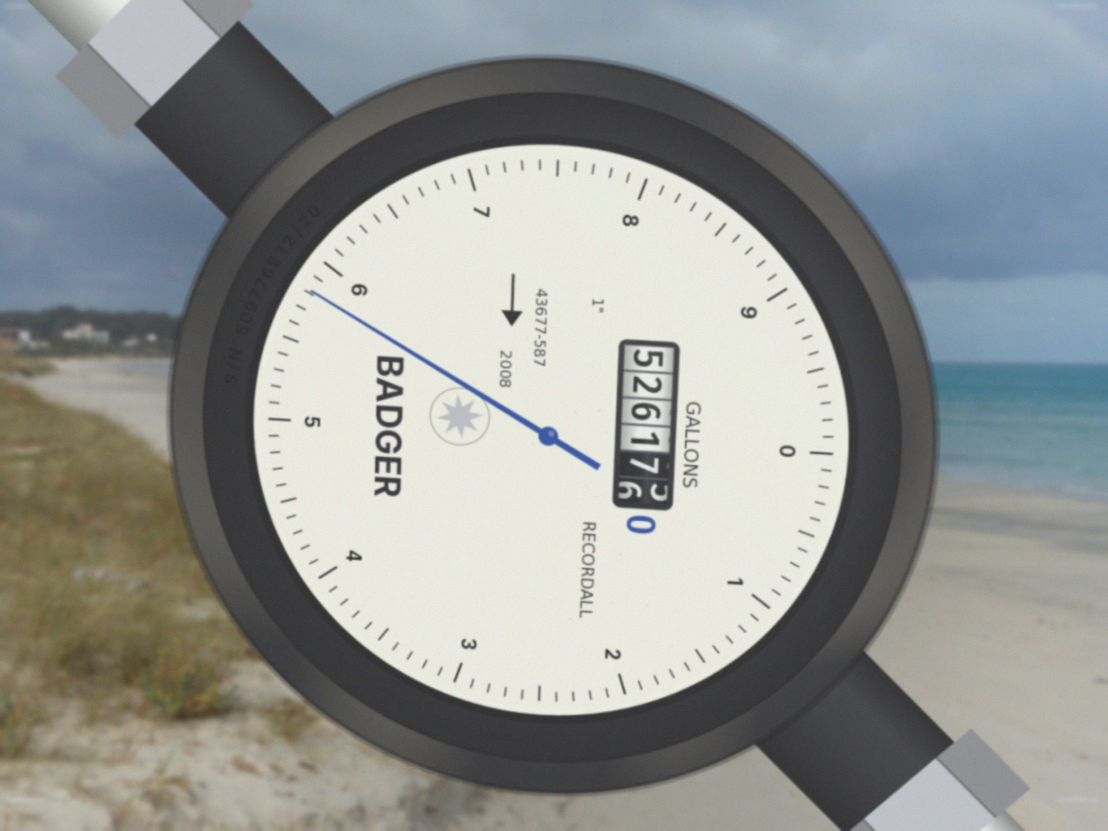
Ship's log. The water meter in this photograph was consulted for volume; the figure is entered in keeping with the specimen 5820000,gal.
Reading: 5261755.8,gal
